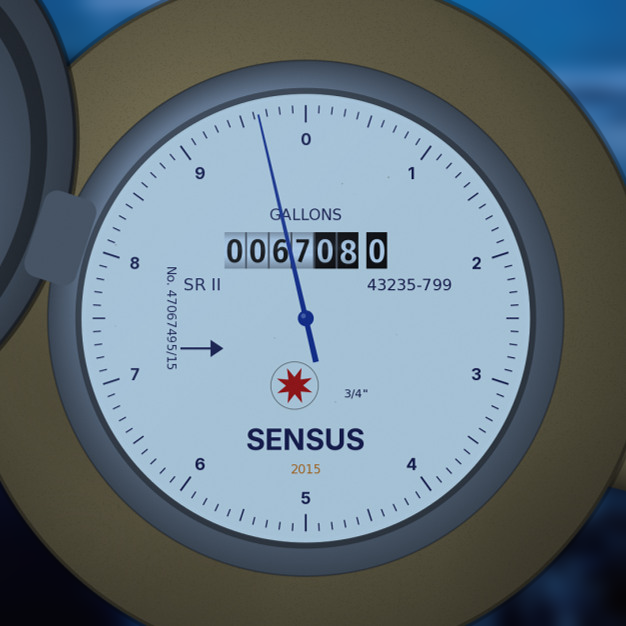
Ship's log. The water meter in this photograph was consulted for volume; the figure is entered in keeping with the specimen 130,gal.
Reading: 67079.6,gal
